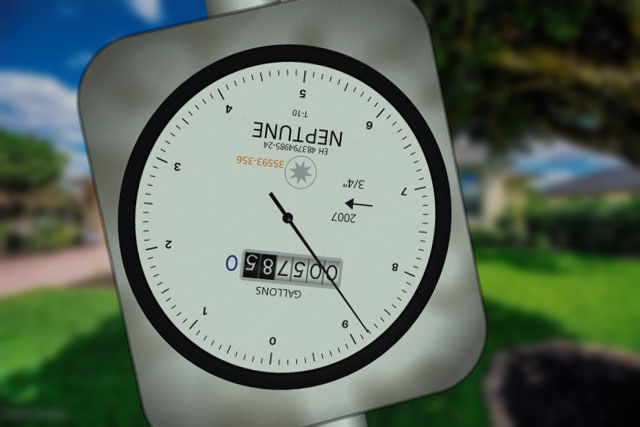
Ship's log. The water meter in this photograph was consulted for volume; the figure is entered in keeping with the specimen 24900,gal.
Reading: 57848.8,gal
